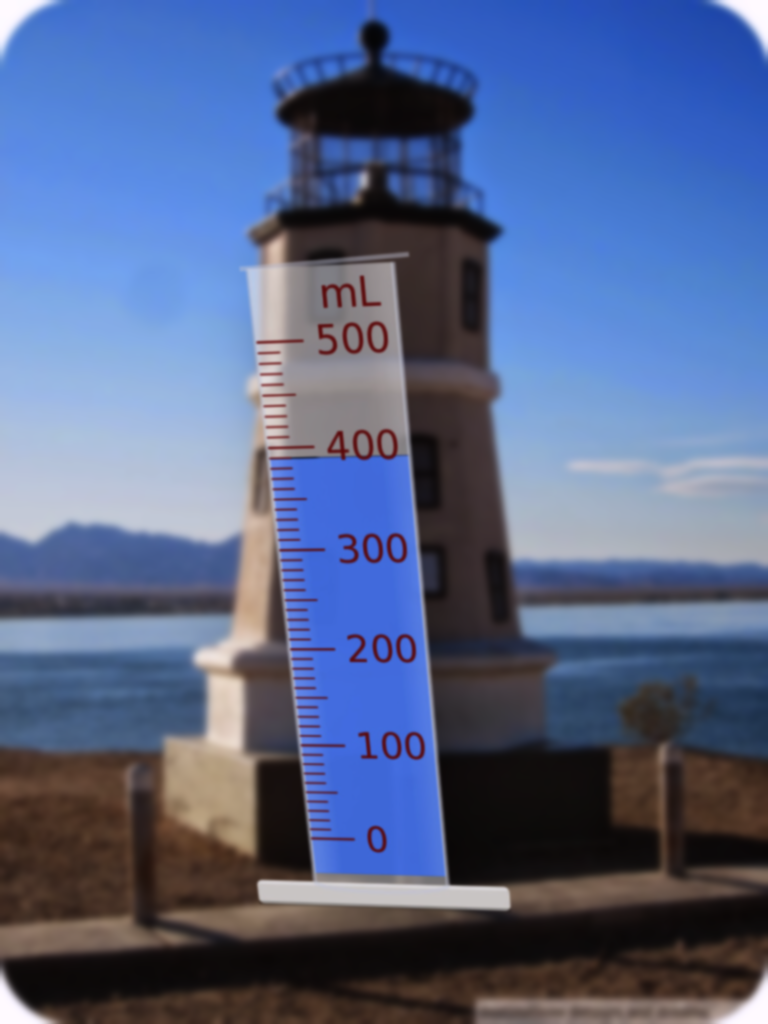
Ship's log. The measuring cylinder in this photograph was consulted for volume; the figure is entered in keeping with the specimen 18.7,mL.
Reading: 390,mL
